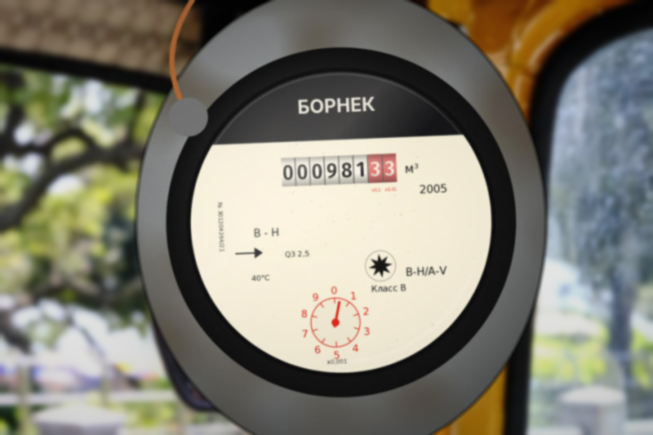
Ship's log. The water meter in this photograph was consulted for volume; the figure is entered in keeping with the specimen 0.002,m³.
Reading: 981.330,m³
